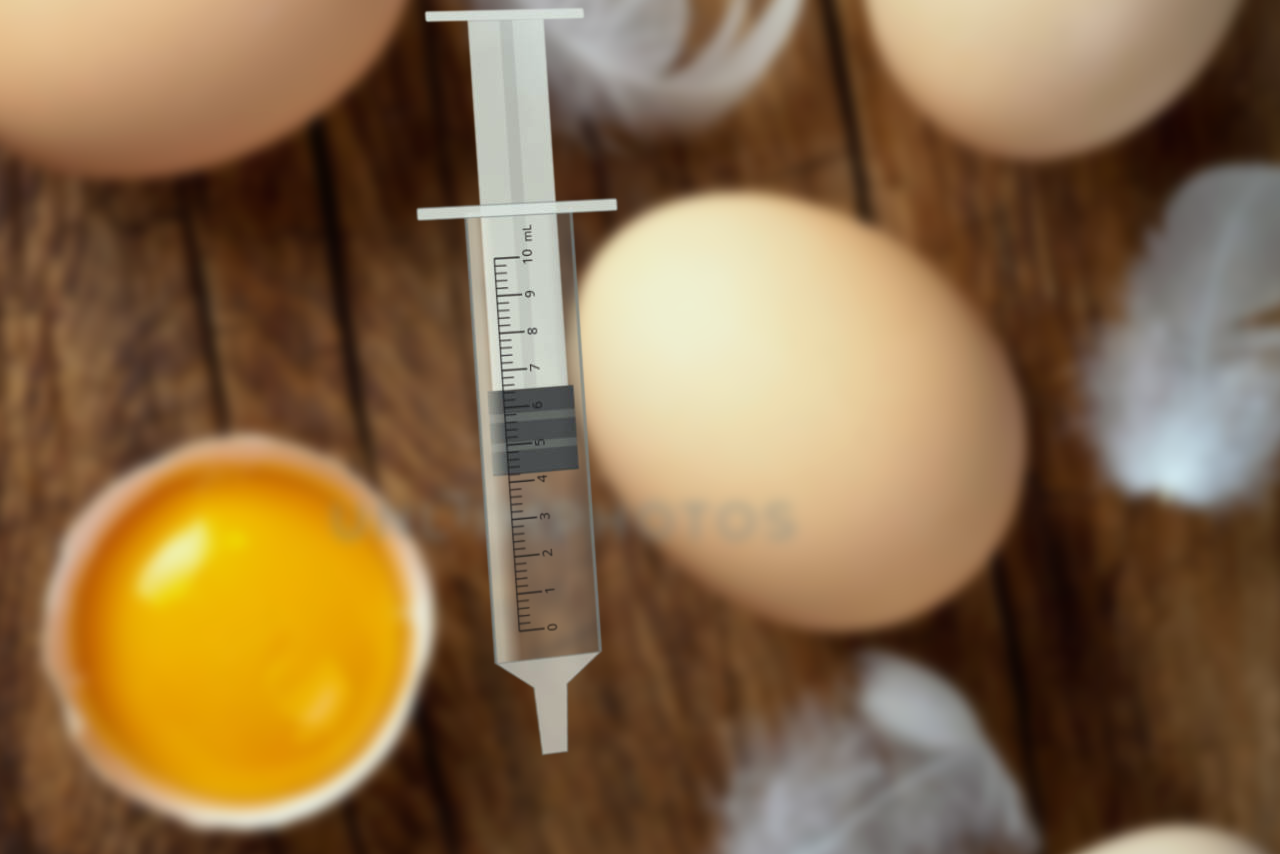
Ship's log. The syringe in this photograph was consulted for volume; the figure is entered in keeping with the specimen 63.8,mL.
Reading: 4.2,mL
